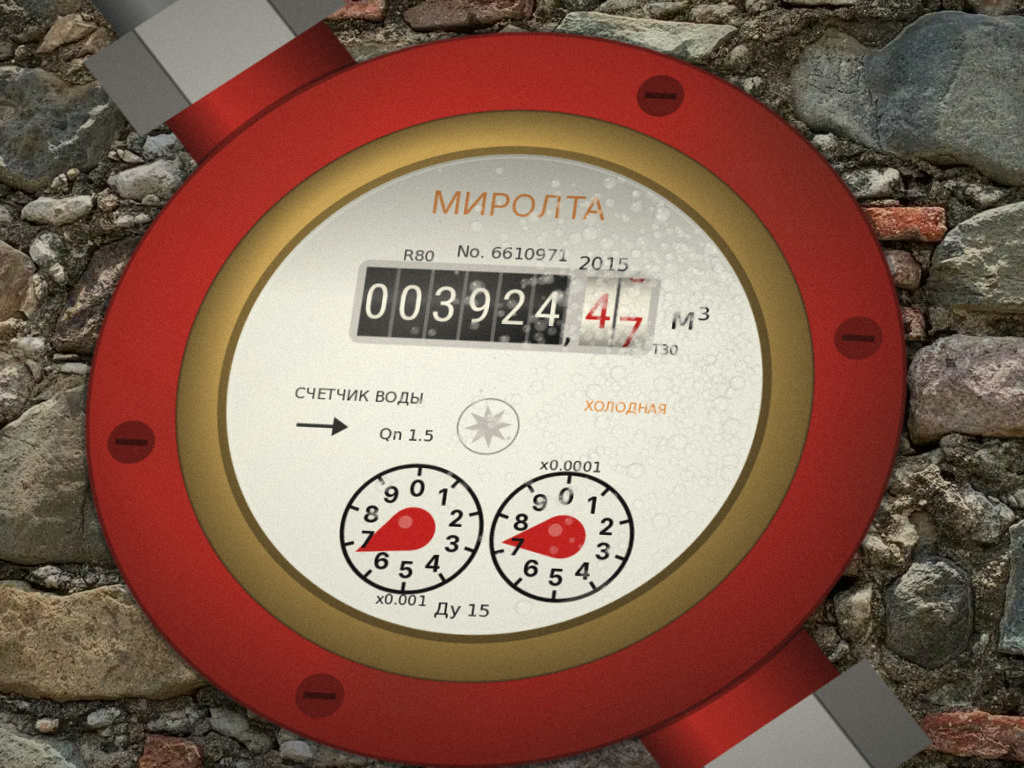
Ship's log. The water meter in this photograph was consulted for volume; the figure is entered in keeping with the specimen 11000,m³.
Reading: 3924.4667,m³
